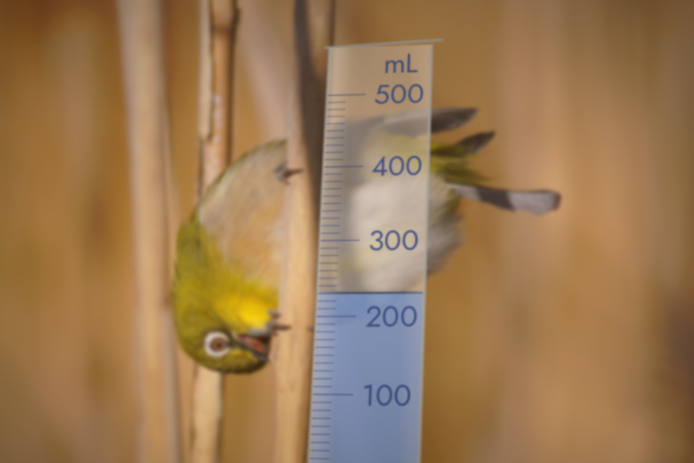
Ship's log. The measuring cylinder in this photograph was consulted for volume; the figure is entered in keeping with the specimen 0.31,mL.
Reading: 230,mL
